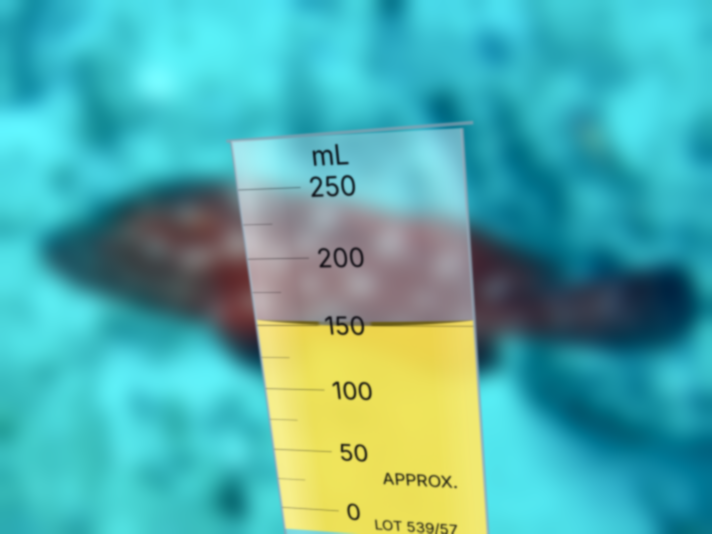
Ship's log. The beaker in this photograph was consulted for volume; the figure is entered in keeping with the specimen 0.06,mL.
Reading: 150,mL
